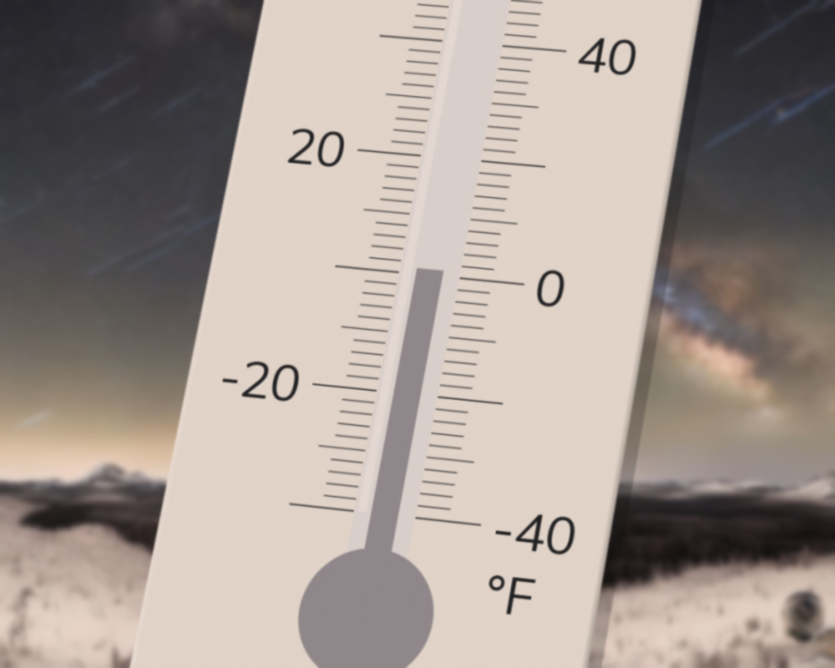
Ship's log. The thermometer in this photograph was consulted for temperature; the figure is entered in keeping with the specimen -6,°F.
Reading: 1,°F
